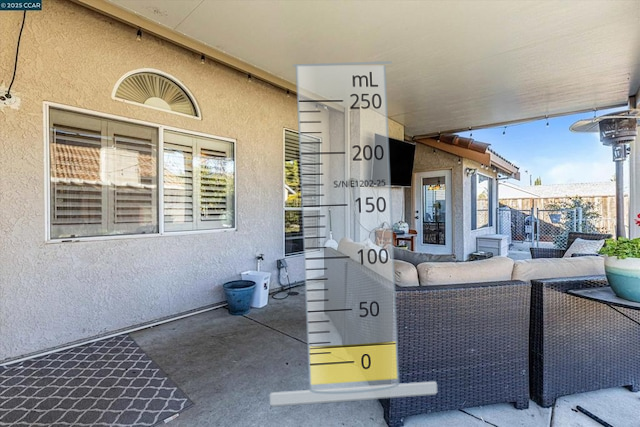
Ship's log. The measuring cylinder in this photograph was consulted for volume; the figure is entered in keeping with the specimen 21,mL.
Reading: 15,mL
